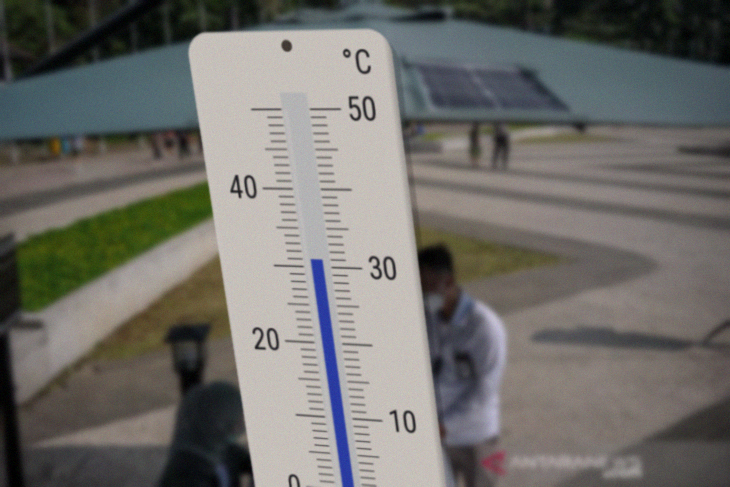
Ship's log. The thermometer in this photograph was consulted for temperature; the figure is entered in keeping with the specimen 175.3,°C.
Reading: 31,°C
